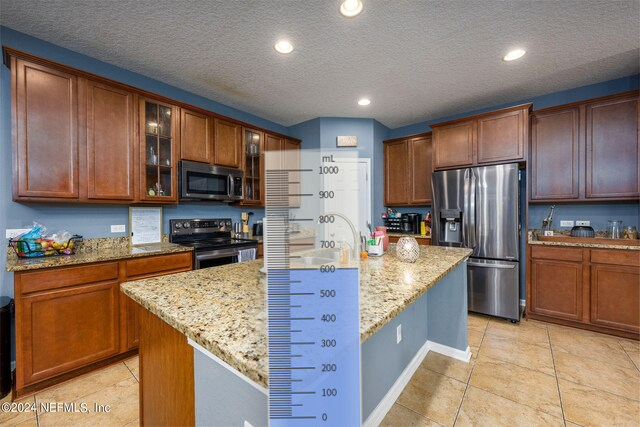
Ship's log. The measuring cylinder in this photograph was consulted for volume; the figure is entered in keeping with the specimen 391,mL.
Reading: 600,mL
